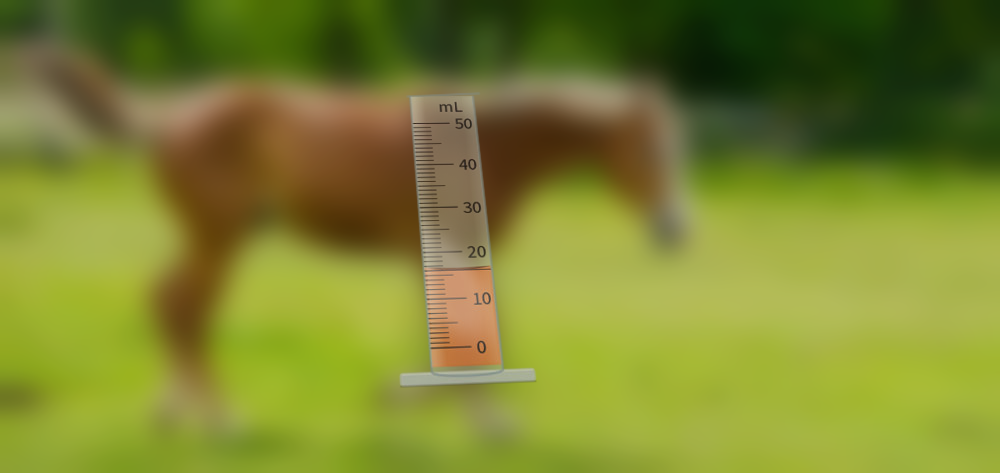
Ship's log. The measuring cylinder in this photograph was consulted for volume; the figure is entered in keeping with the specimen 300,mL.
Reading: 16,mL
